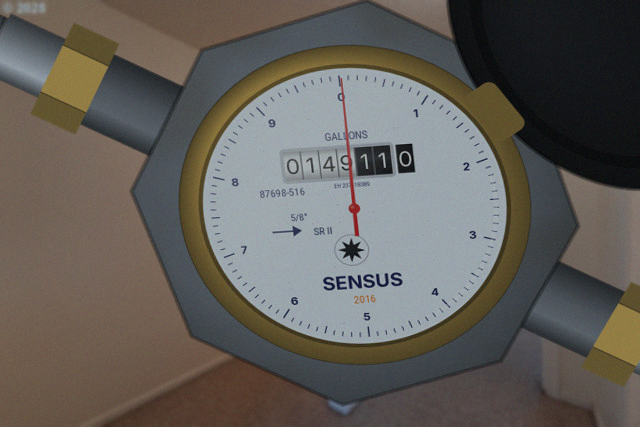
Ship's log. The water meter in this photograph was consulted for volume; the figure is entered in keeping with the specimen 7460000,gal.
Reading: 149110.0,gal
